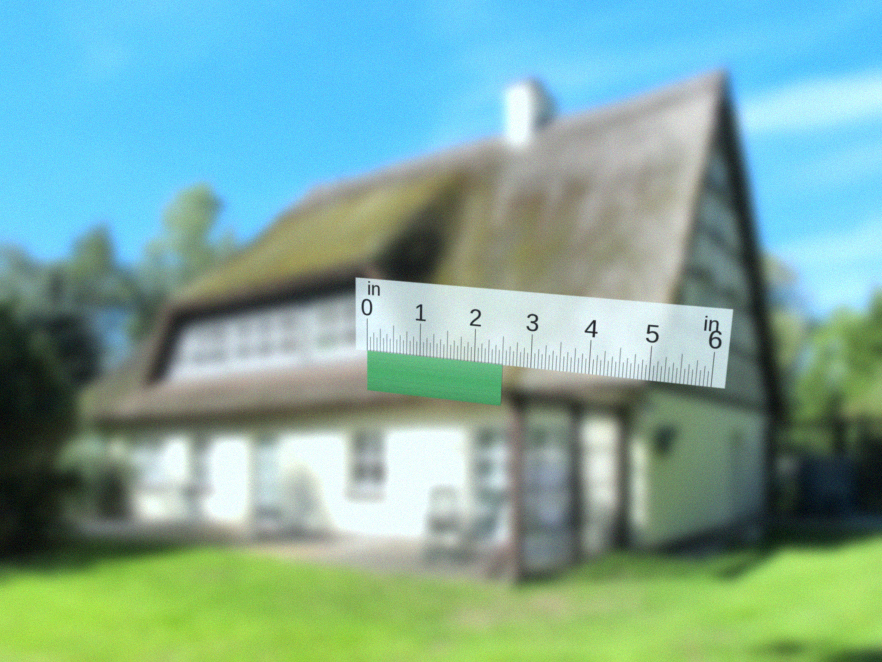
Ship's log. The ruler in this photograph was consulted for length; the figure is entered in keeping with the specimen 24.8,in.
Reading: 2.5,in
